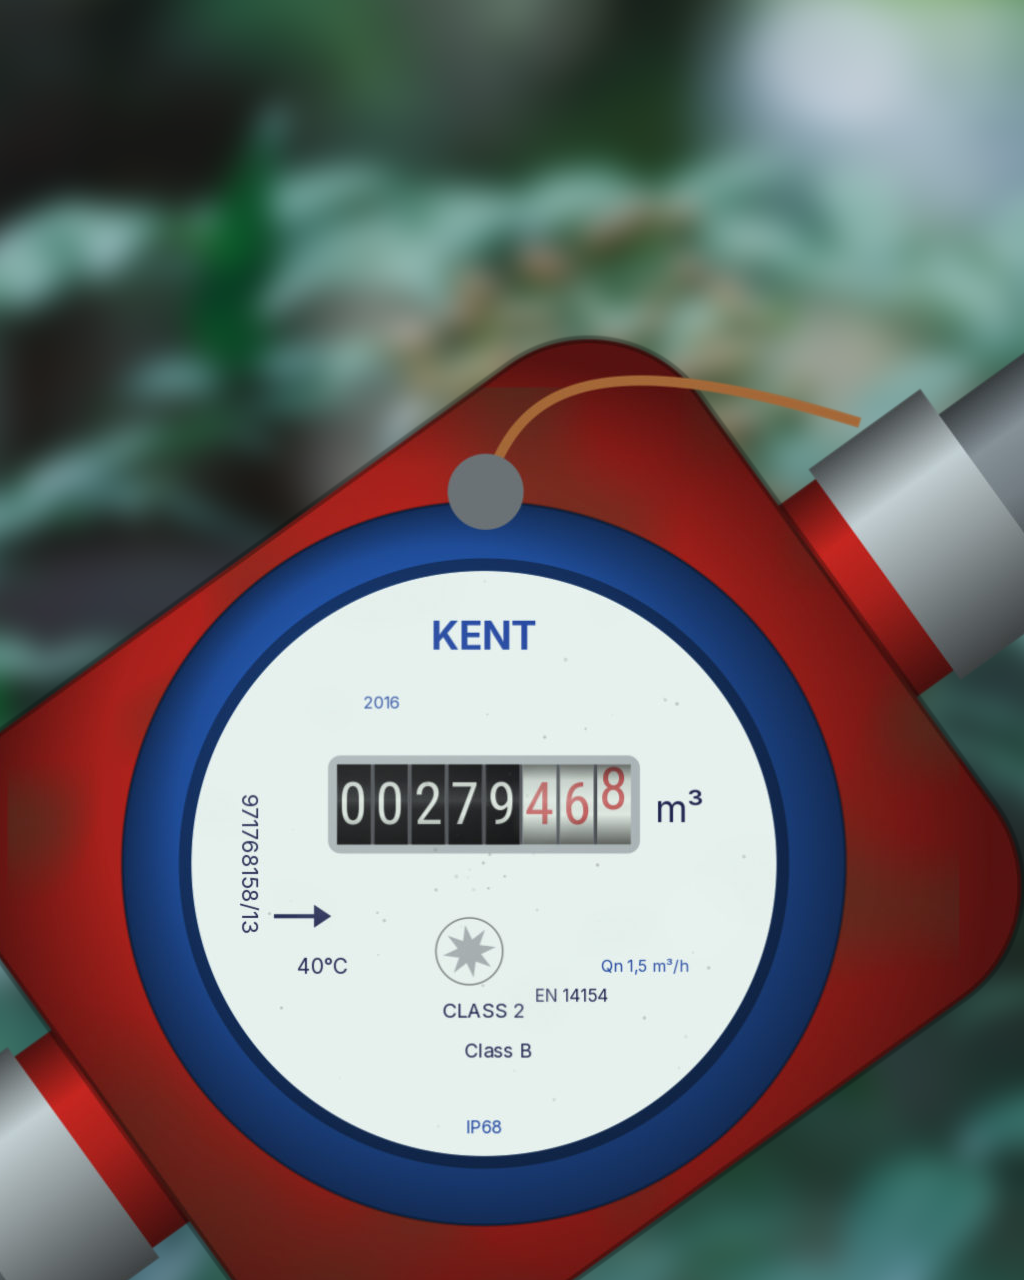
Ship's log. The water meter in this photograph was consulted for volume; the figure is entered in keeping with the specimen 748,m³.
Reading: 279.468,m³
